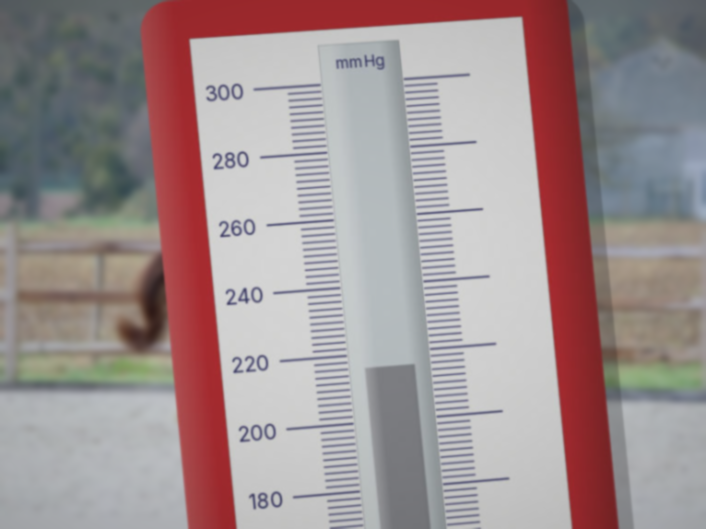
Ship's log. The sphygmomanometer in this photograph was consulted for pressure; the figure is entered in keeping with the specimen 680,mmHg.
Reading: 216,mmHg
